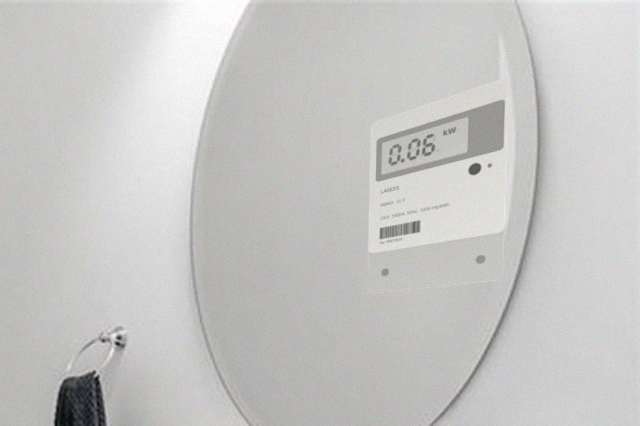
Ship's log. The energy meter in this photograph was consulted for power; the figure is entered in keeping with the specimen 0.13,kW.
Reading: 0.06,kW
